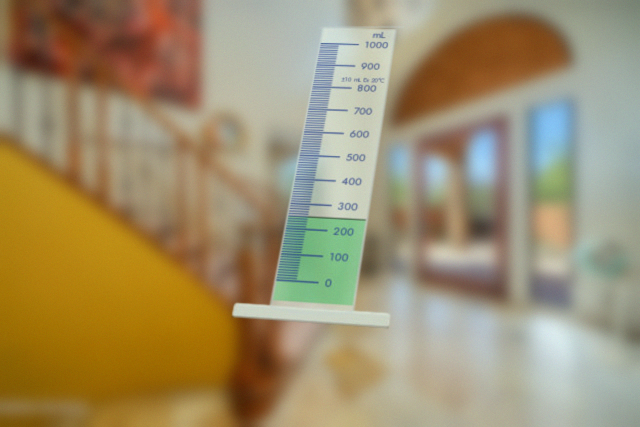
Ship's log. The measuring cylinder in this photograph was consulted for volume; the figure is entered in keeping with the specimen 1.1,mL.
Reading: 250,mL
